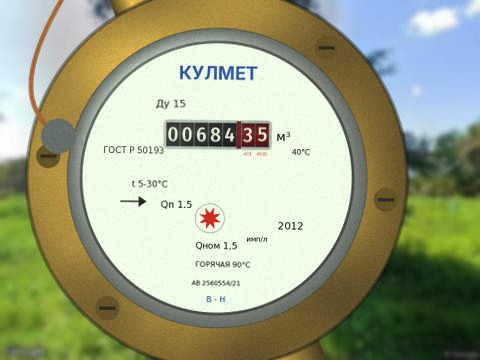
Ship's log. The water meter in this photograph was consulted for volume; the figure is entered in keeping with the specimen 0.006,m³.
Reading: 684.35,m³
